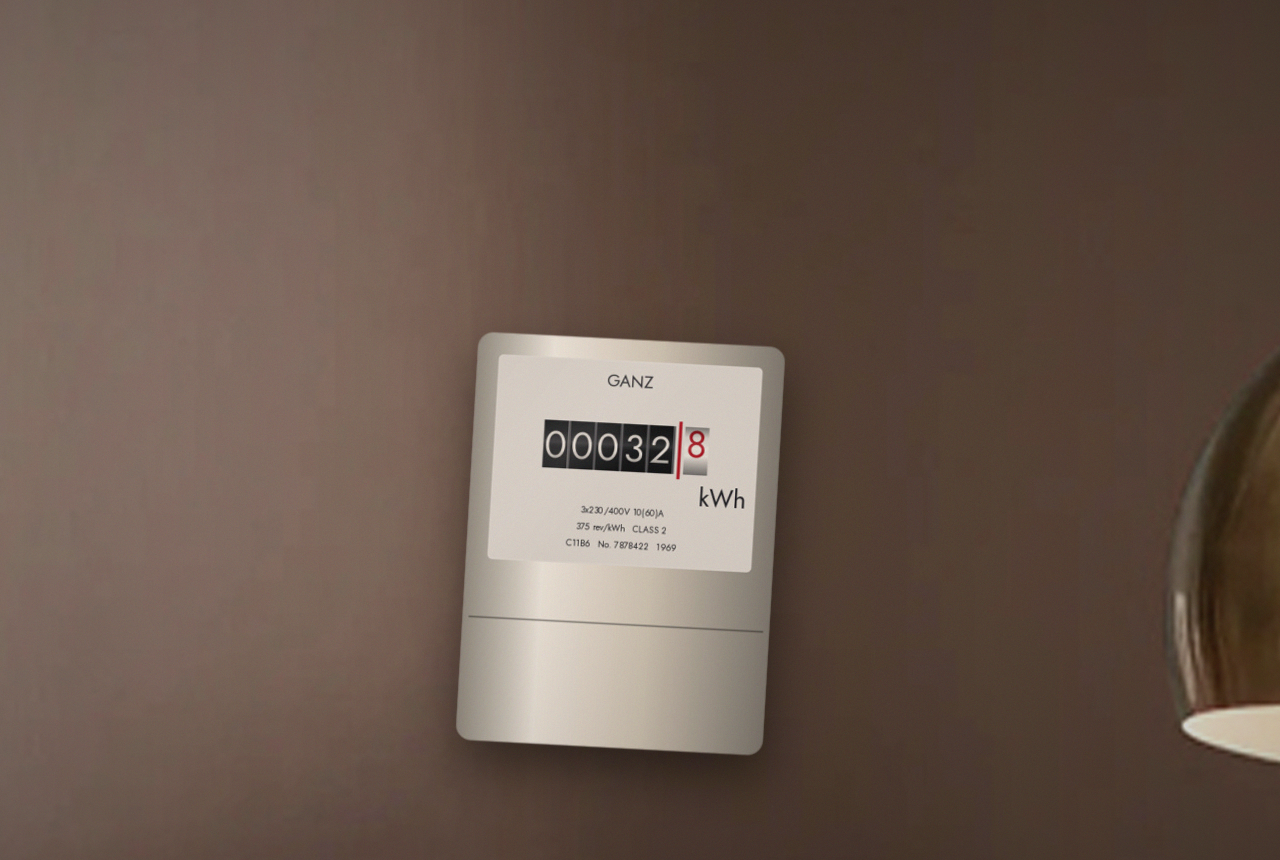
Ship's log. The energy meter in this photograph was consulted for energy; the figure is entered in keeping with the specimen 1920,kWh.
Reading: 32.8,kWh
